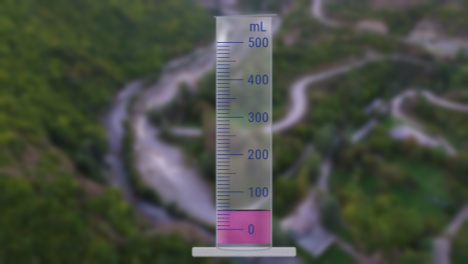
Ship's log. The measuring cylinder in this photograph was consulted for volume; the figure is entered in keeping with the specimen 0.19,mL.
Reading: 50,mL
